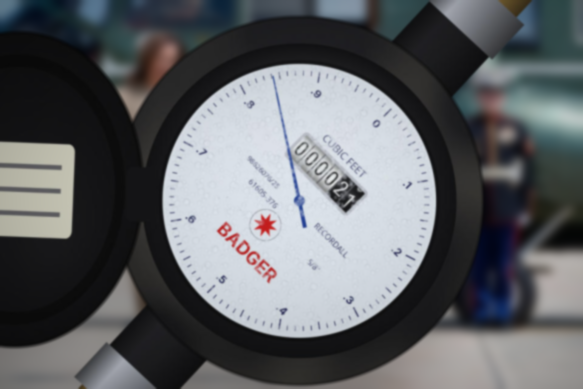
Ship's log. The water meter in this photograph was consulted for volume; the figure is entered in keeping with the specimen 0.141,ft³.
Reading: 20.84,ft³
